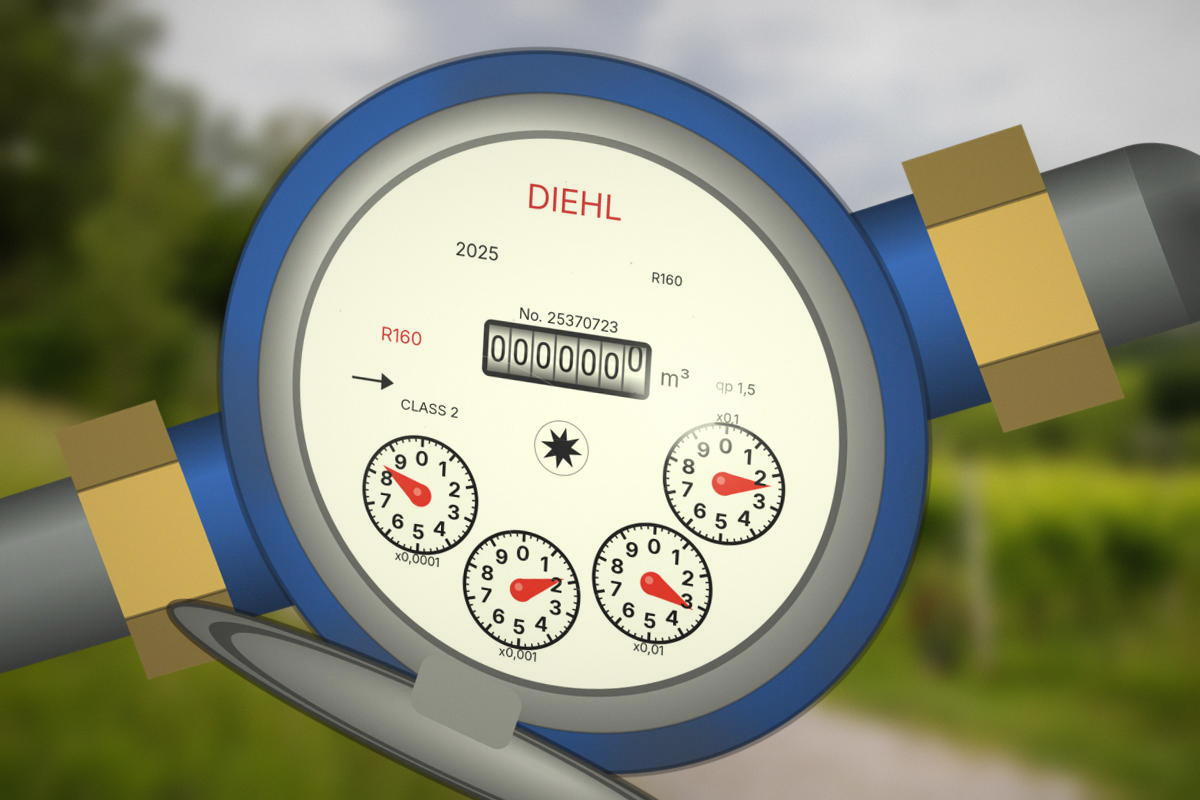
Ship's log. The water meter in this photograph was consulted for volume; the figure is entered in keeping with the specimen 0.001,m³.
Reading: 0.2318,m³
